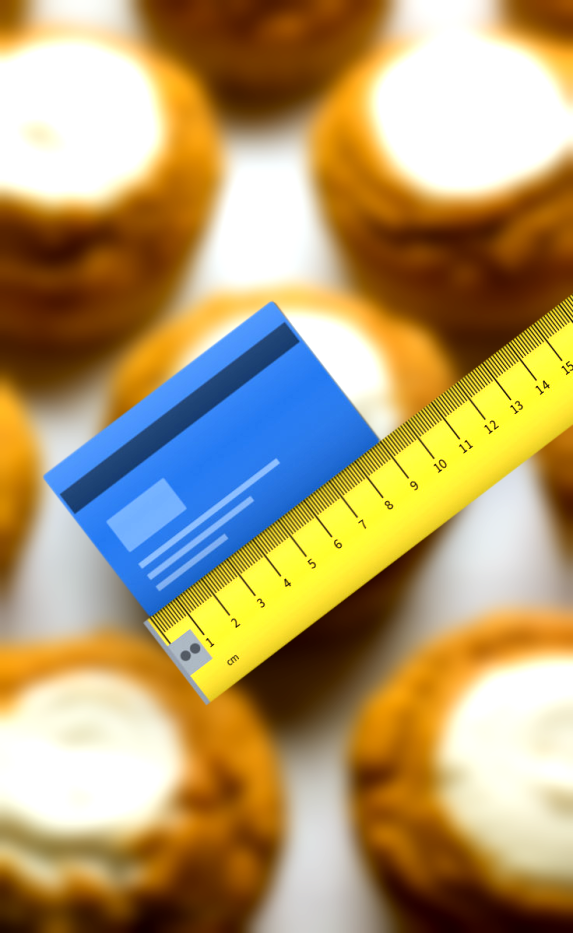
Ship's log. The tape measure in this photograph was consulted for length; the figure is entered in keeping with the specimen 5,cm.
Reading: 9,cm
